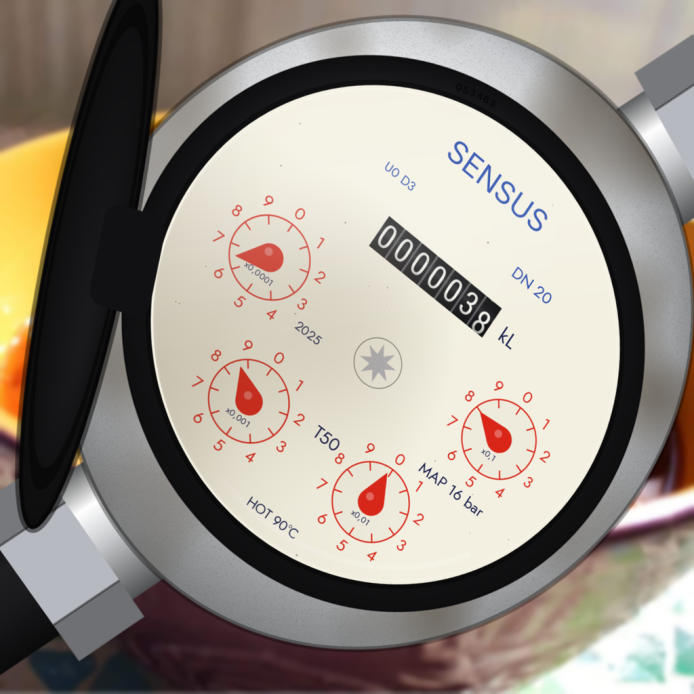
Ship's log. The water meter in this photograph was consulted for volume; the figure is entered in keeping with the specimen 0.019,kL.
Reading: 37.7986,kL
